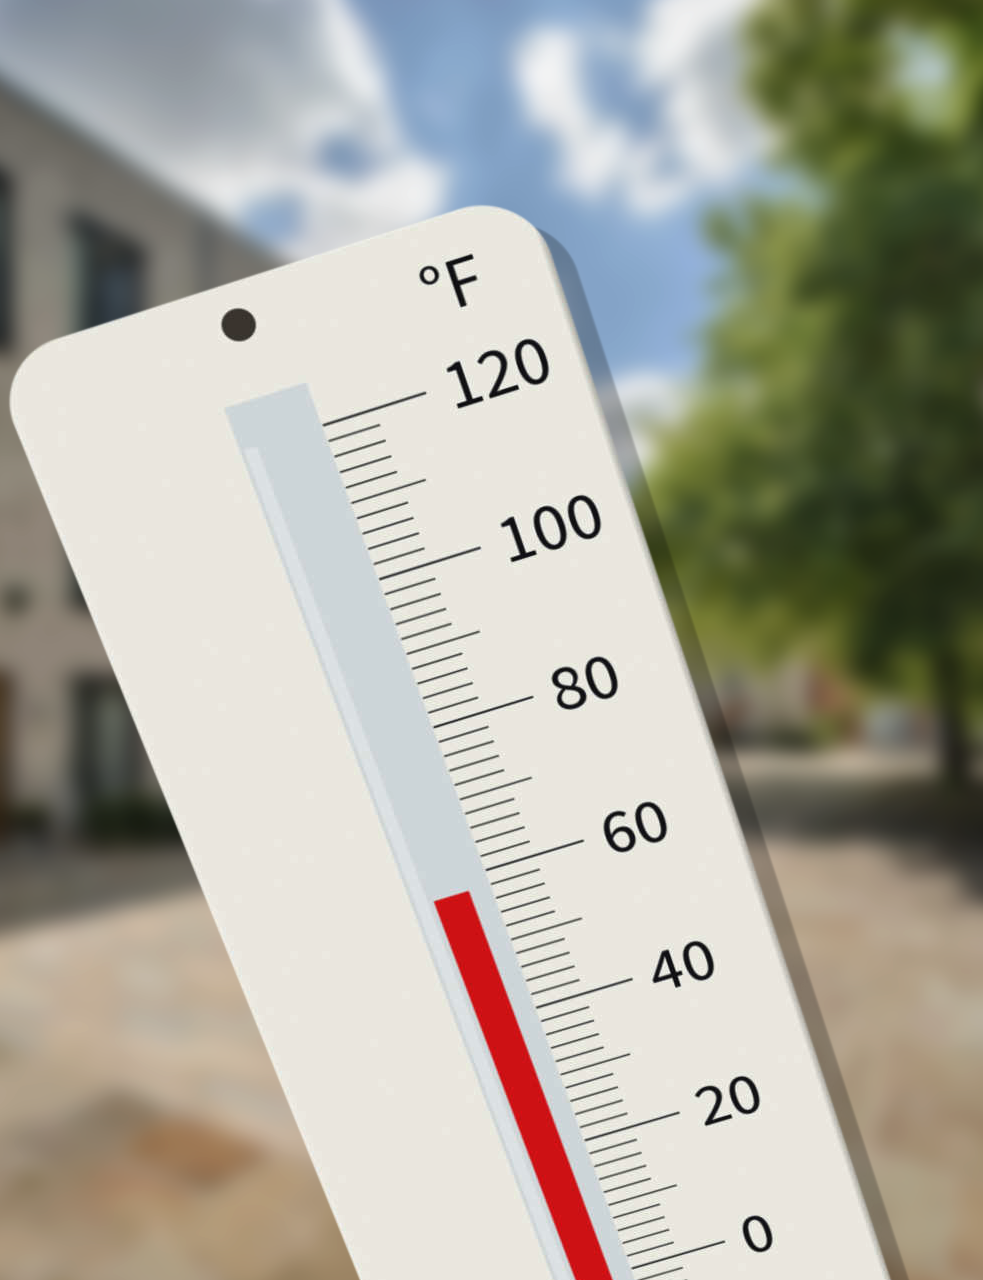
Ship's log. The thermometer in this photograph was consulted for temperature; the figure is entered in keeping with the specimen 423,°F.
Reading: 58,°F
